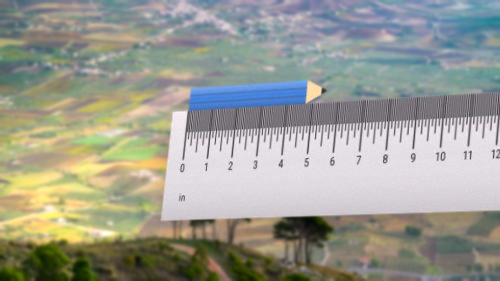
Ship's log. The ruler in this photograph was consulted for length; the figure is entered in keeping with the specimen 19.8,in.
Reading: 5.5,in
